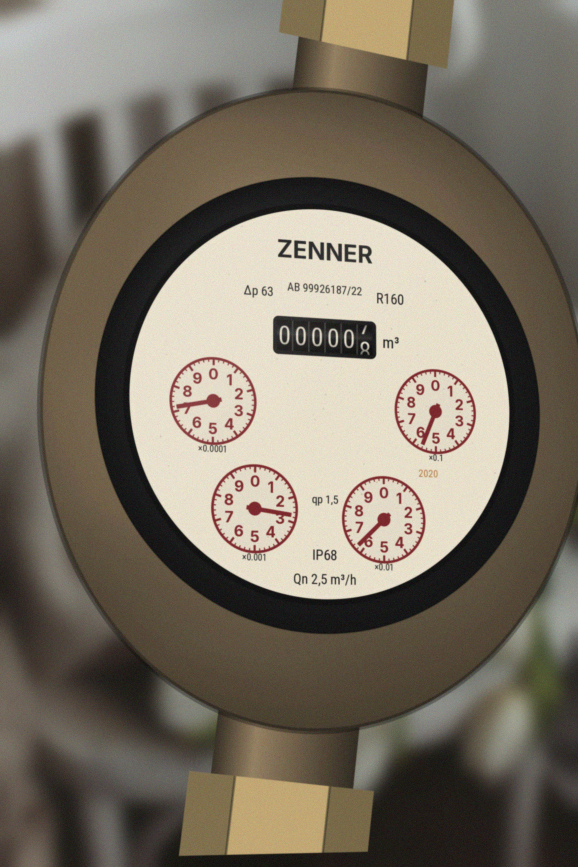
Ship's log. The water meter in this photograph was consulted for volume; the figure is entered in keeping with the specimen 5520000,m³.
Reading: 7.5627,m³
